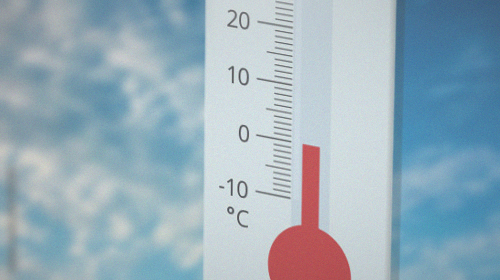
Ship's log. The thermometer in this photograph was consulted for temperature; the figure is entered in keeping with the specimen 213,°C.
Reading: 0,°C
